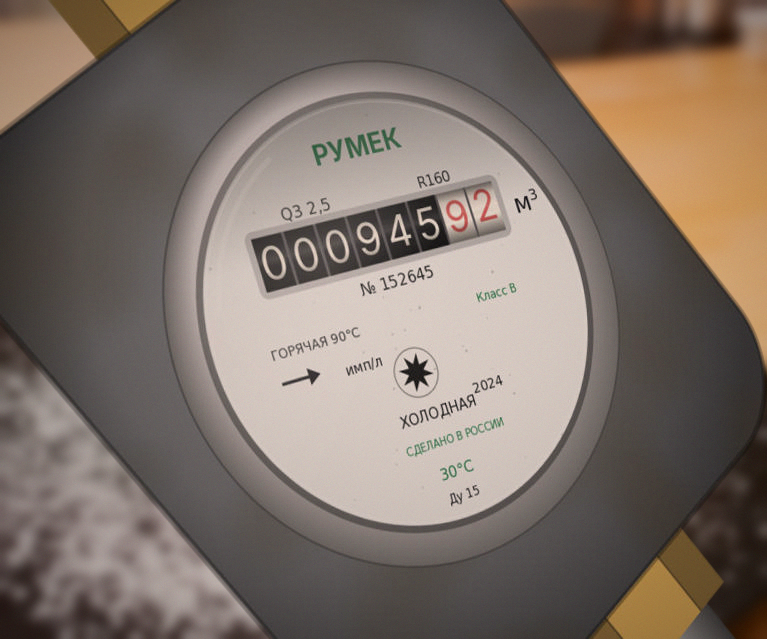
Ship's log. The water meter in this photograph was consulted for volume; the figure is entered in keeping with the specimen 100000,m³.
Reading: 945.92,m³
